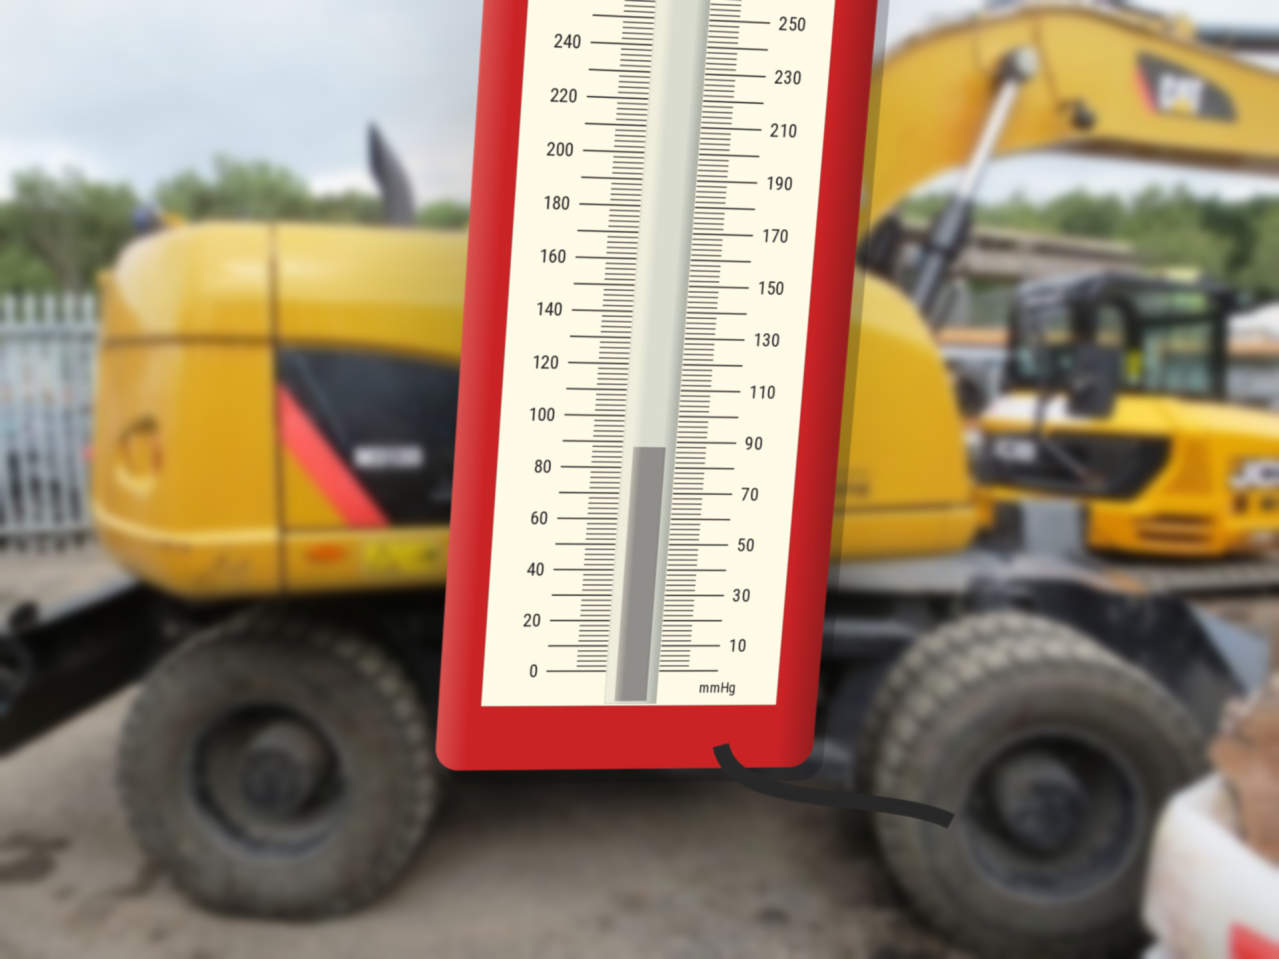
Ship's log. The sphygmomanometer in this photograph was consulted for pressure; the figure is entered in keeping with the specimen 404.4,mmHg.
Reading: 88,mmHg
